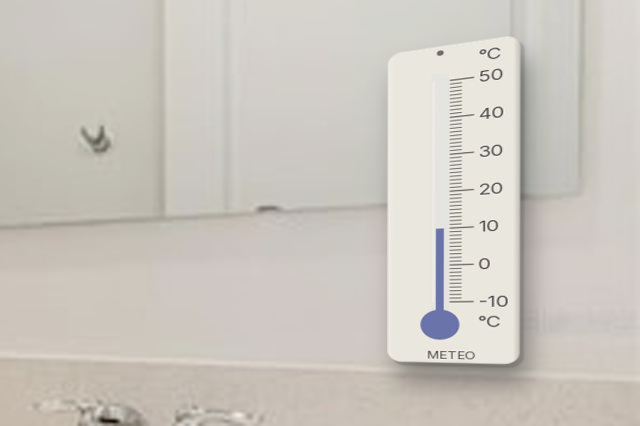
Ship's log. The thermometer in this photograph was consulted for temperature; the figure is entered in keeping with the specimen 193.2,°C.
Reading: 10,°C
